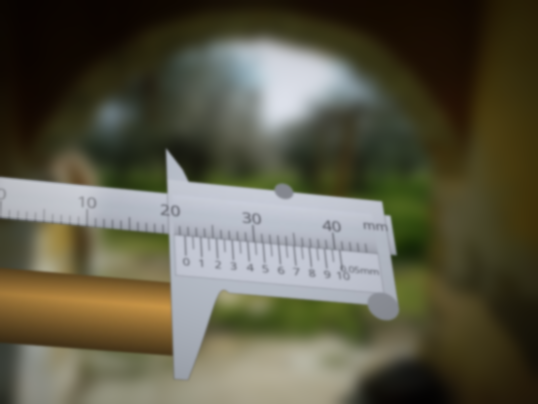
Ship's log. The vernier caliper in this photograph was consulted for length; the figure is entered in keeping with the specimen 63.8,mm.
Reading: 21.6,mm
